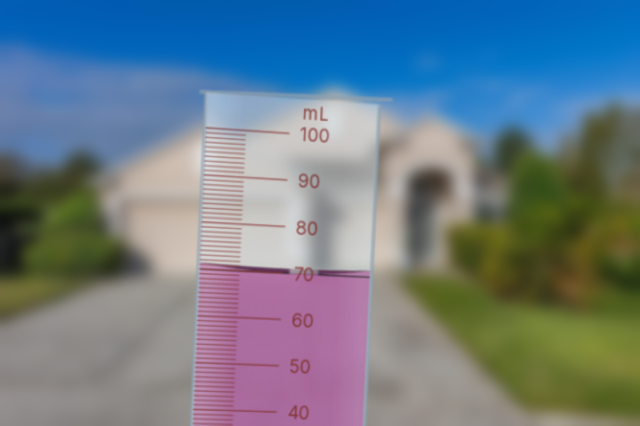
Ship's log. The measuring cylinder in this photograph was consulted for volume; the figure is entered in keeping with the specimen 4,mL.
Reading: 70,mL
